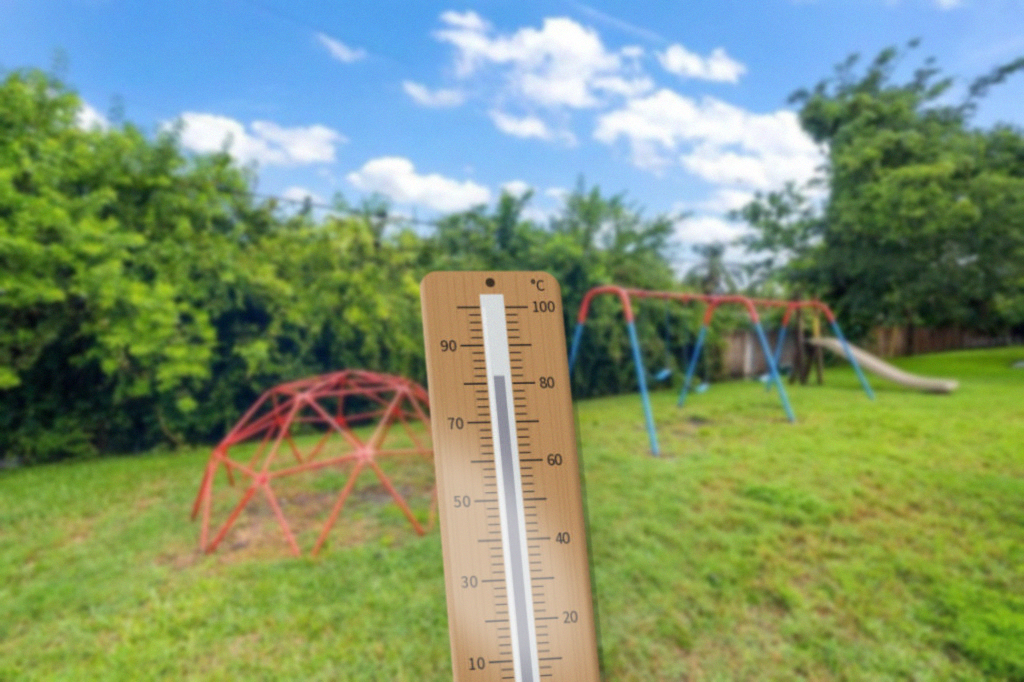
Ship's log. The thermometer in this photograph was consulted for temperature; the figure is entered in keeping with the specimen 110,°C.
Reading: 82,°C
